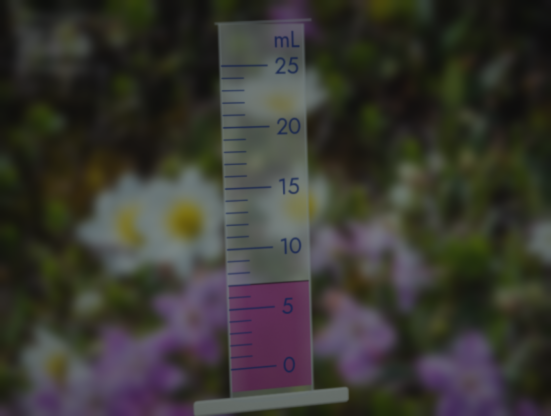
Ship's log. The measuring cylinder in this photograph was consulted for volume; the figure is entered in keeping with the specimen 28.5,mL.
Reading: 7,mL
